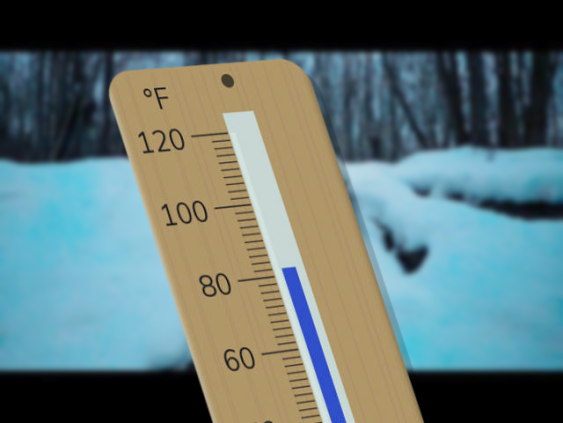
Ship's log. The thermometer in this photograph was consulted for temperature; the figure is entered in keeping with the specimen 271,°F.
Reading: 82,°F
